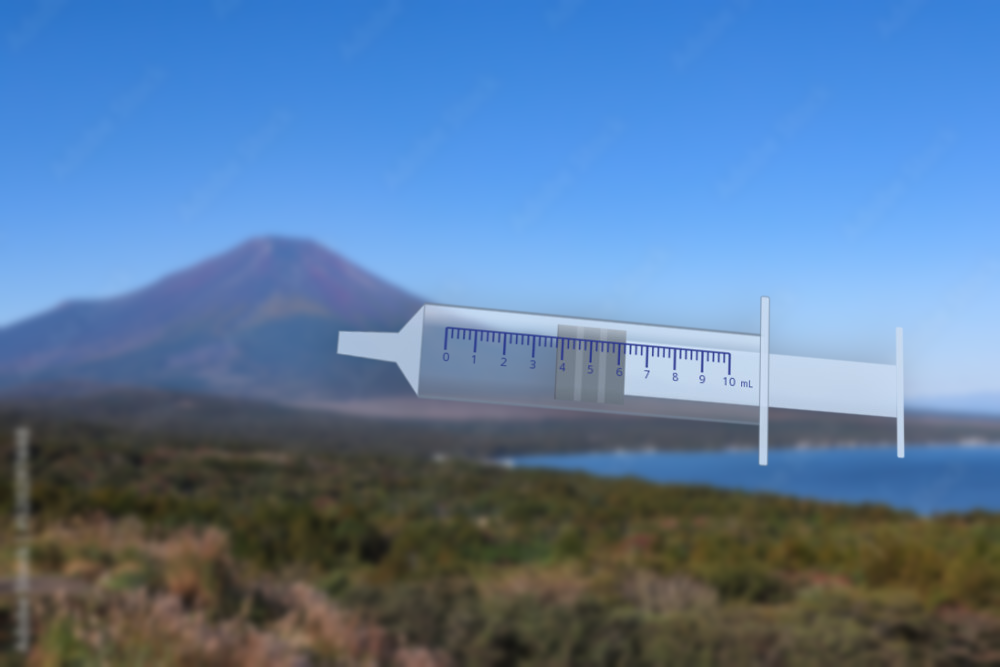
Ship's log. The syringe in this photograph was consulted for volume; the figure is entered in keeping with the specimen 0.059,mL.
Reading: 3.8,mL
